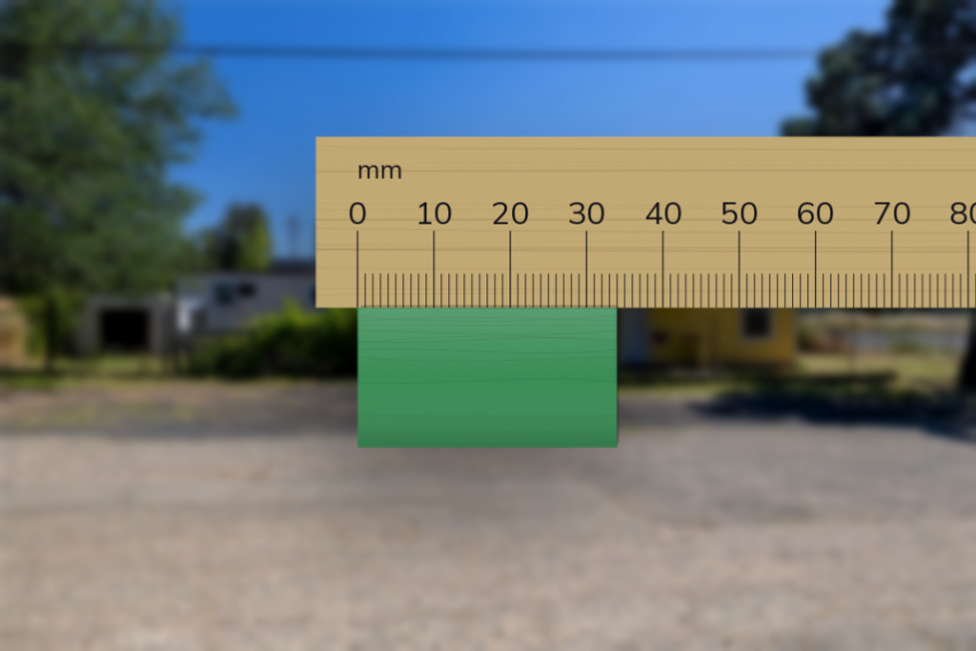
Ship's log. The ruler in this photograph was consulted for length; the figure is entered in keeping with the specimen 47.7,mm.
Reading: 34,mm
